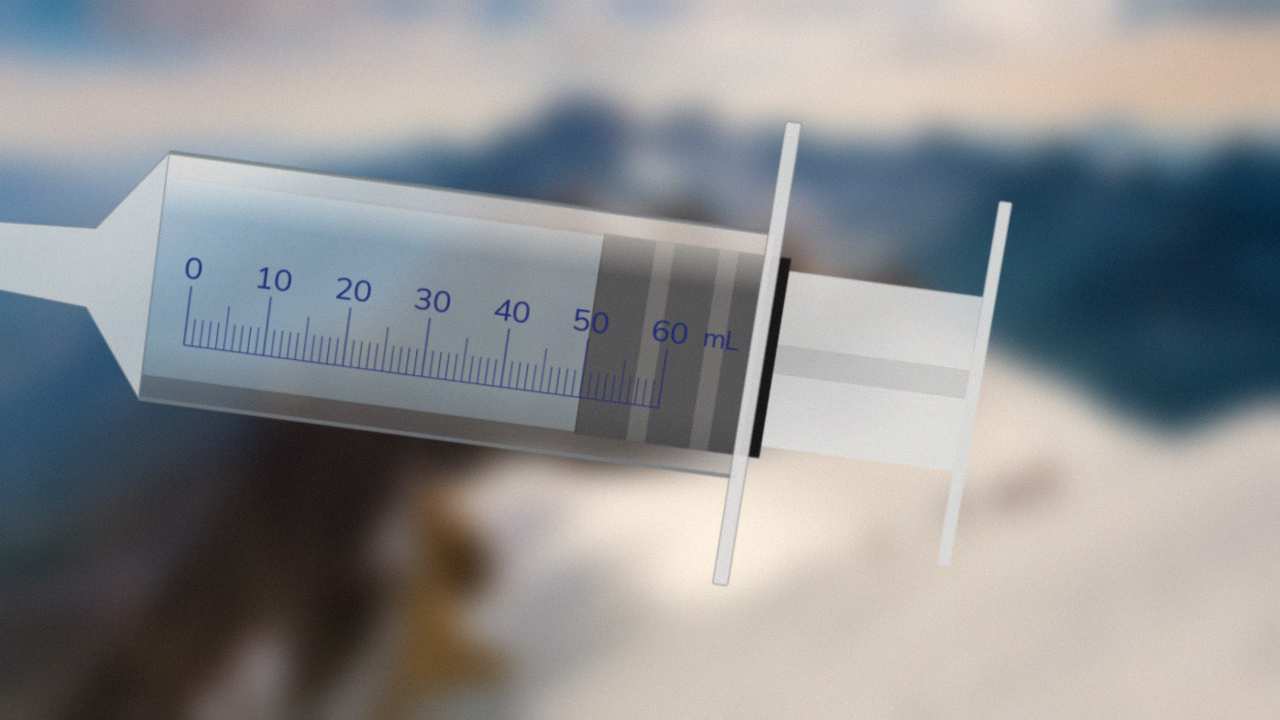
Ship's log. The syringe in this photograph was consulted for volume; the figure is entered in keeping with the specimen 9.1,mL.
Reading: 50,mL
